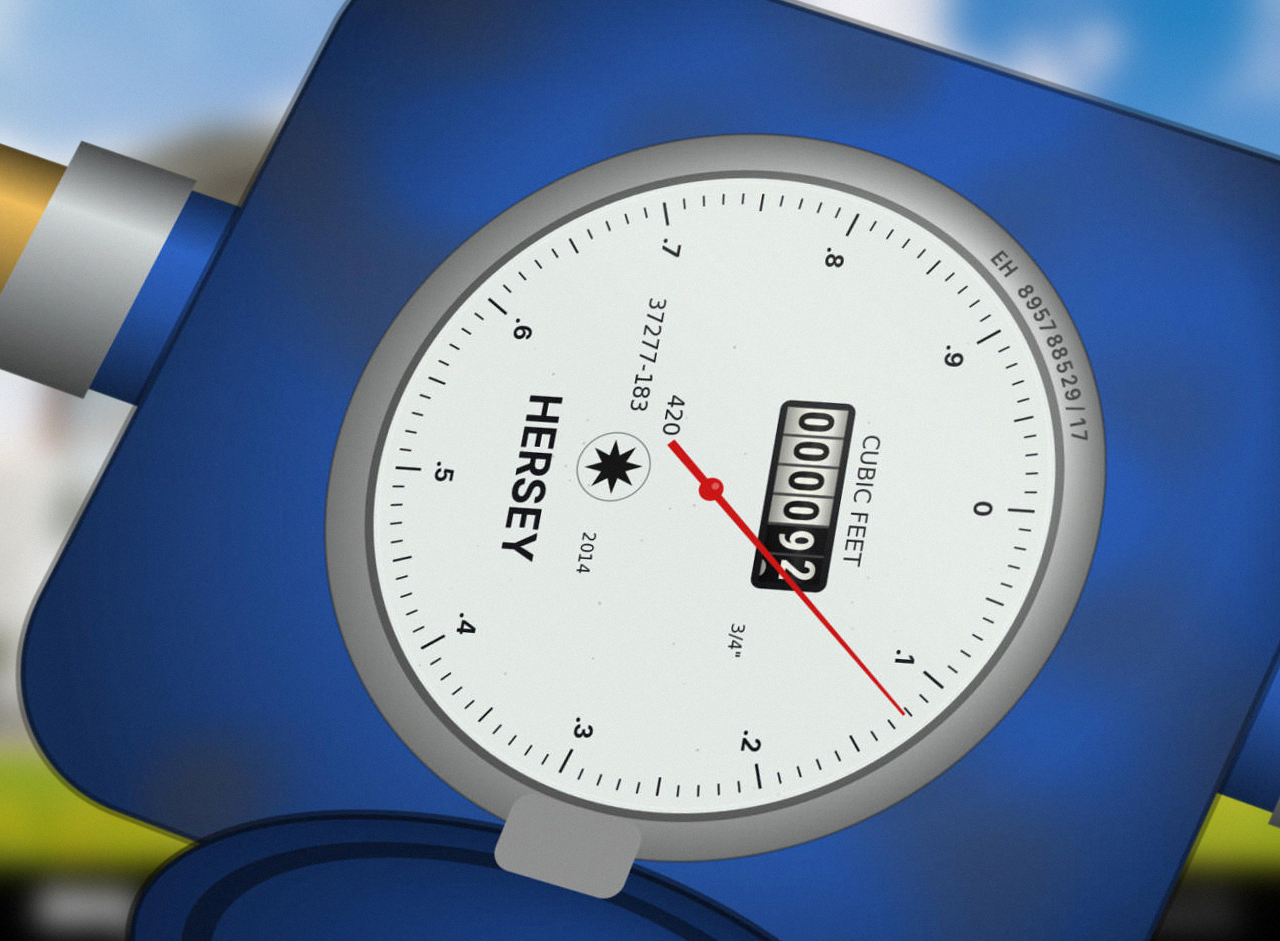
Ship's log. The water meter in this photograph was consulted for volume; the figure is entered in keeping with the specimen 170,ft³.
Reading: 92.12,ft³
